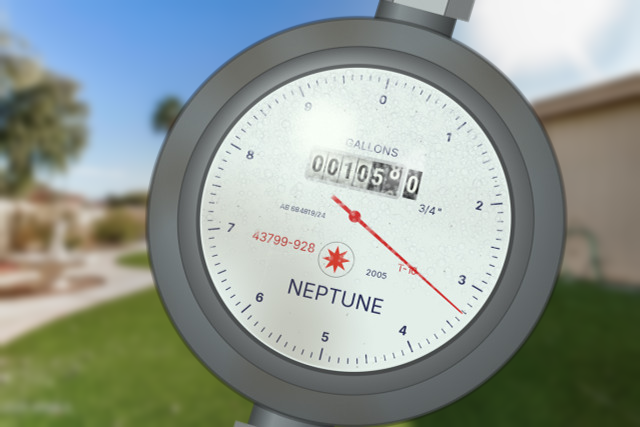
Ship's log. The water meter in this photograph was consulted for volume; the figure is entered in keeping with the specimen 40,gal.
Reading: 10583.3,gal
